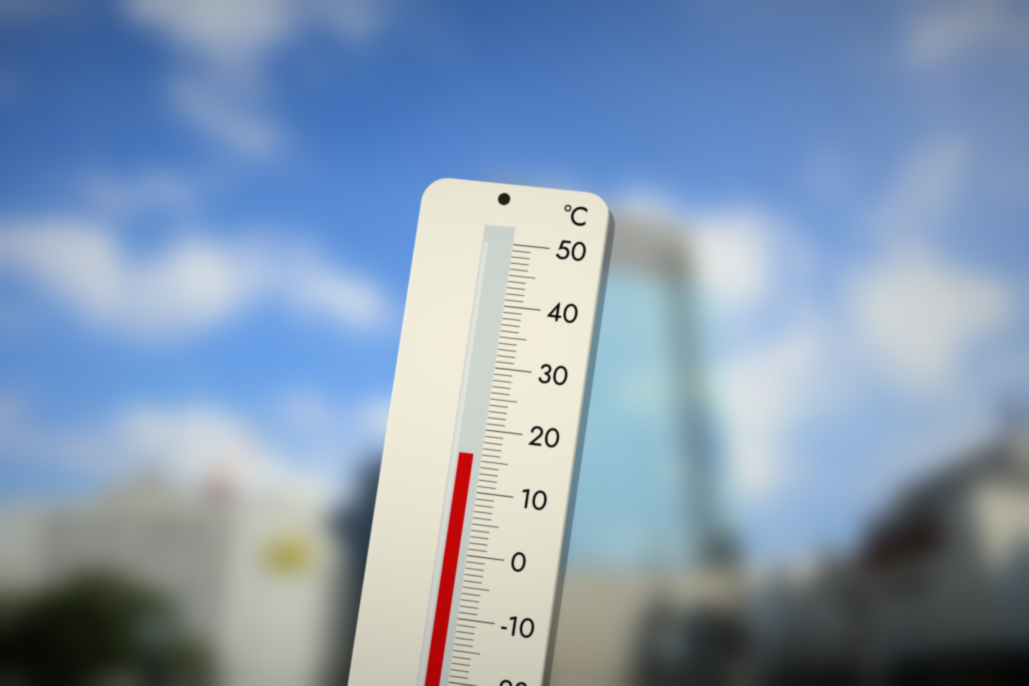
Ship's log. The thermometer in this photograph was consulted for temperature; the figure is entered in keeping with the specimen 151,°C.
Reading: 16,°C
